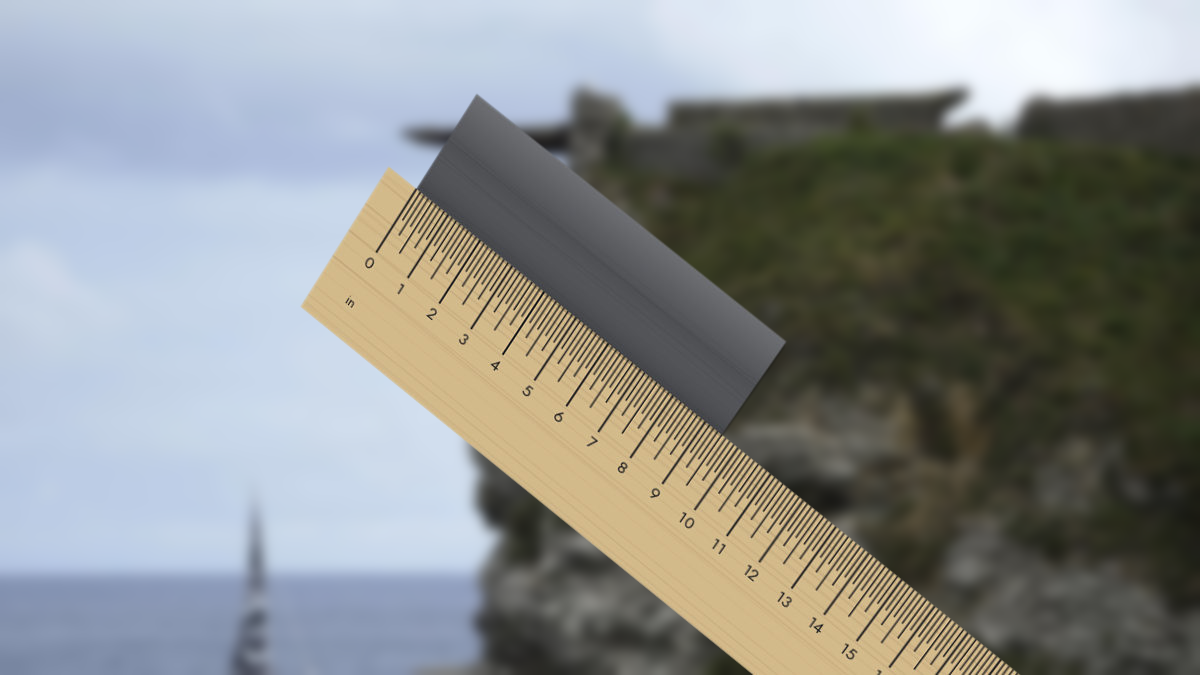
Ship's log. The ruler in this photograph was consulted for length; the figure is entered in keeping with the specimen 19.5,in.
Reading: 9.5,in
